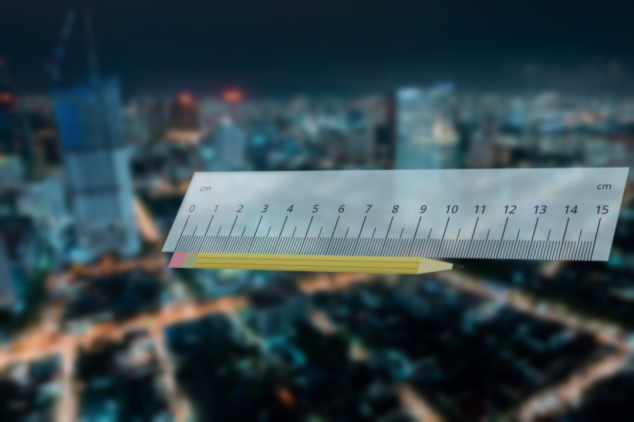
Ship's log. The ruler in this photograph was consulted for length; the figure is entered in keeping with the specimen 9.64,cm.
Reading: 11,cm
